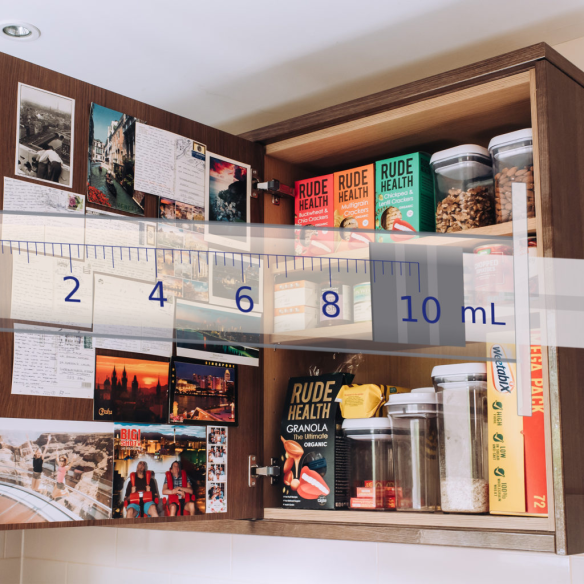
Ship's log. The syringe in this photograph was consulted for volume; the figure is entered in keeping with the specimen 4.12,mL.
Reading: 8.9,mL
